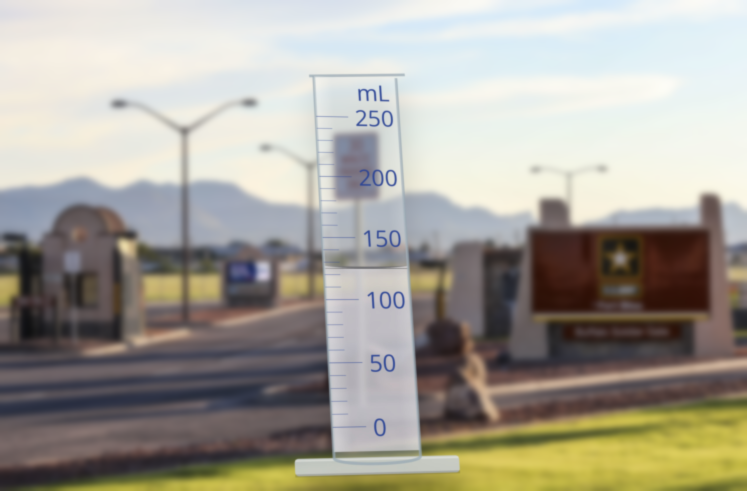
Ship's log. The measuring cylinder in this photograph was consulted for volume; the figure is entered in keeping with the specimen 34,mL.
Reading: 125,mL
